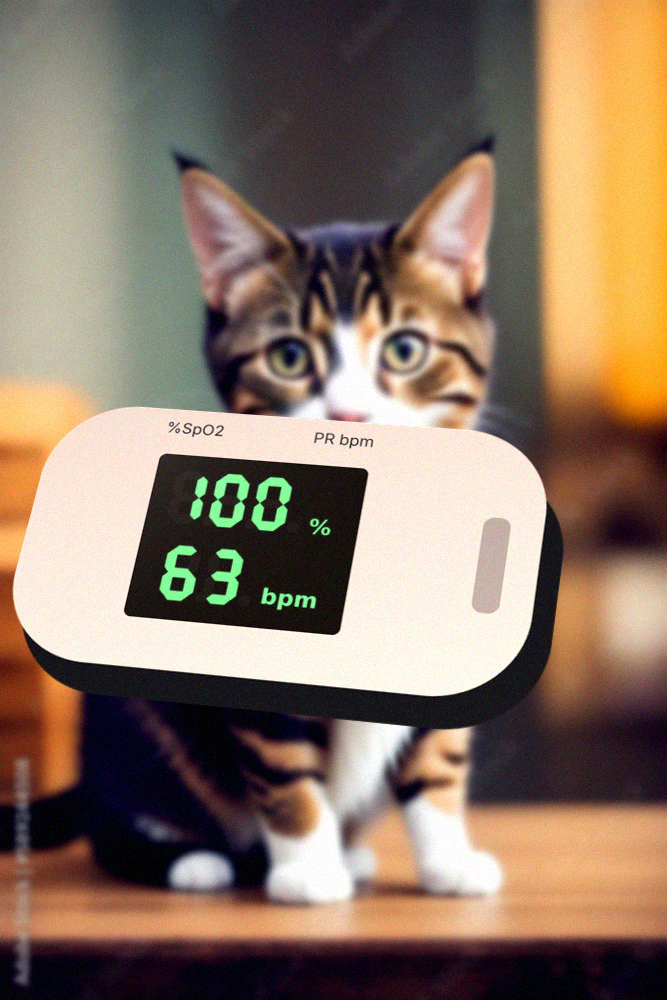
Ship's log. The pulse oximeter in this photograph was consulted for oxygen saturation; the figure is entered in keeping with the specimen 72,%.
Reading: 100,%
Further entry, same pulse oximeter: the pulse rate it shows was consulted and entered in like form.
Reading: 63,bpm
